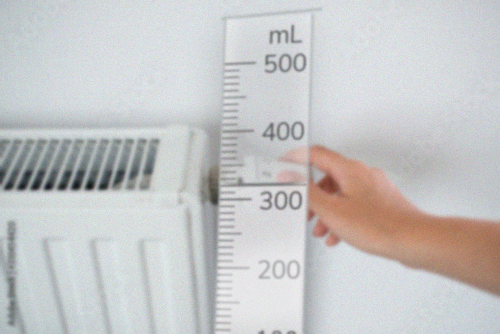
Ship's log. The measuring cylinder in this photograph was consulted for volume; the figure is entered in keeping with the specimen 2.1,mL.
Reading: 320,mL
